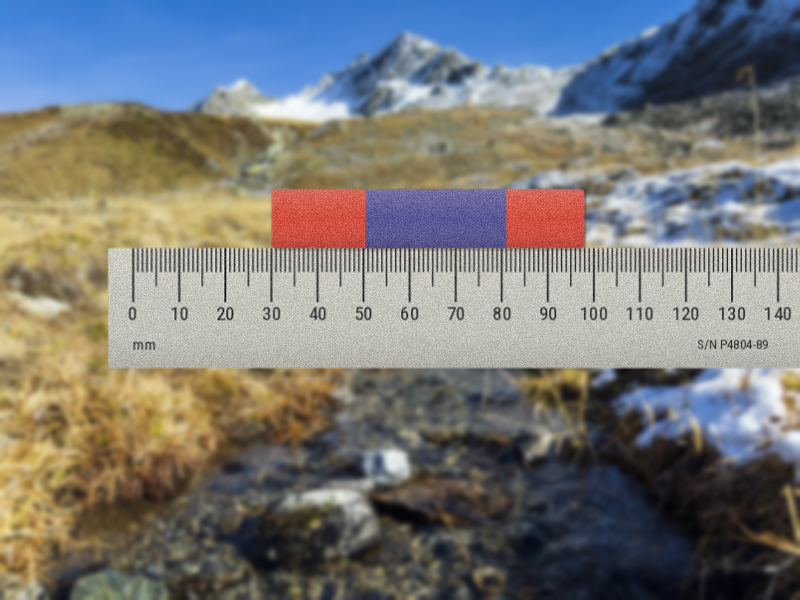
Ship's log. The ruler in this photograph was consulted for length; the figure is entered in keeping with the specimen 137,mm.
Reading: 68,mm
